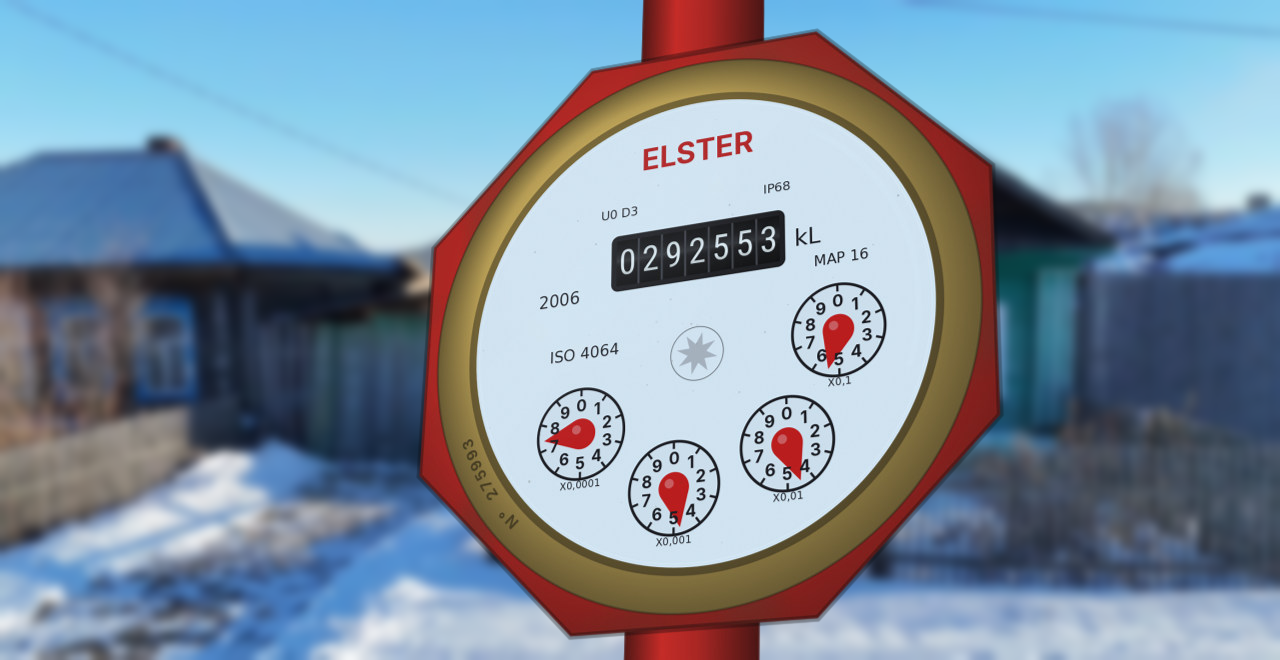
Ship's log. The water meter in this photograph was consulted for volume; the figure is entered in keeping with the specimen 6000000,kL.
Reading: 292553.5447,kL
